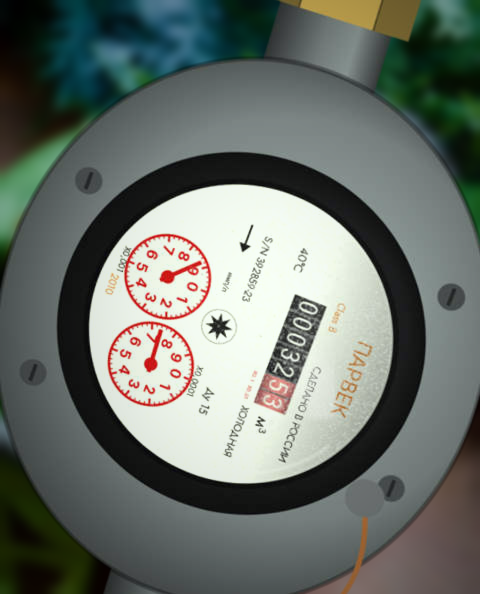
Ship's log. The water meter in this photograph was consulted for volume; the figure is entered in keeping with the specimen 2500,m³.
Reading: 32.5387,m³
